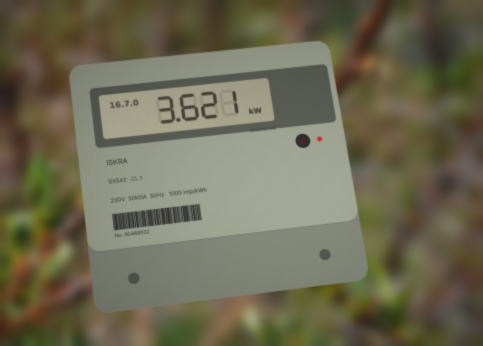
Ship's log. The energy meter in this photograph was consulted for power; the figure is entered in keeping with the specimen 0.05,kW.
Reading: 3.621,kW
